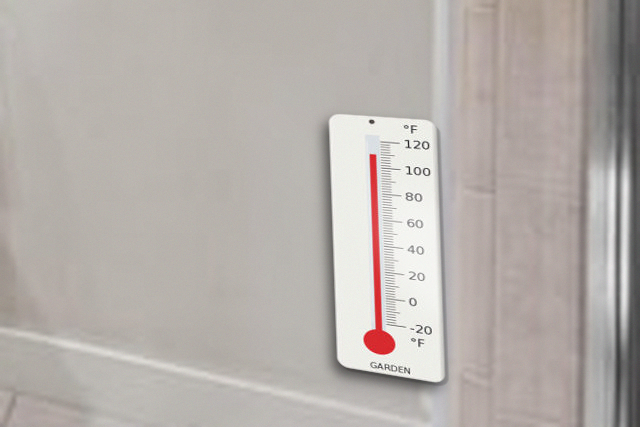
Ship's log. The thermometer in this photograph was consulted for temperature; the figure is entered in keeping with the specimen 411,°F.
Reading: 110,°F
